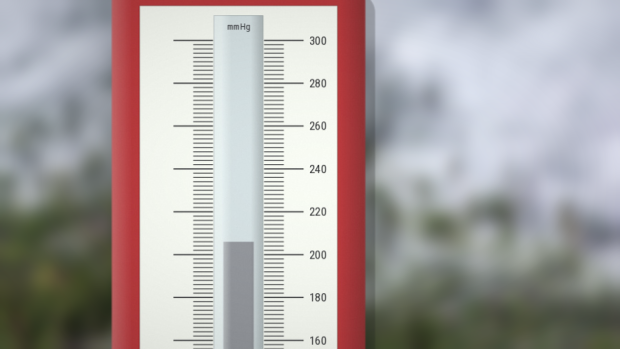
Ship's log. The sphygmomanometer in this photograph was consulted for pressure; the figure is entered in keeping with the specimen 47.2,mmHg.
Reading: 206,mmHg
